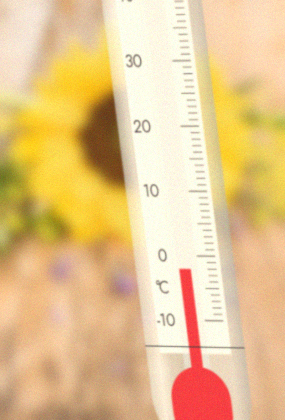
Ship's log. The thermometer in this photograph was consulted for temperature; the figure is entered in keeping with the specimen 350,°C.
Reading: -2,°C
